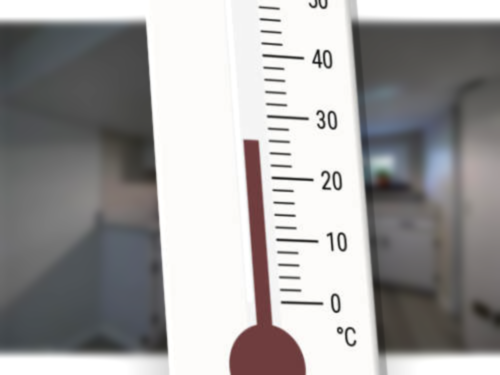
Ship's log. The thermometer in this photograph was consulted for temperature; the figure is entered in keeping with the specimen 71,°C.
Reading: 26,°C
